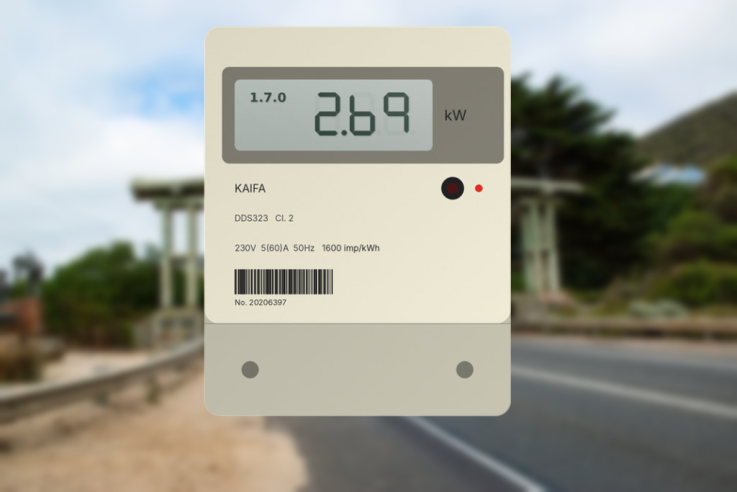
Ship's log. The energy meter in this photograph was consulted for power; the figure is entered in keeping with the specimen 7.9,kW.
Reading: 2.69,kW
